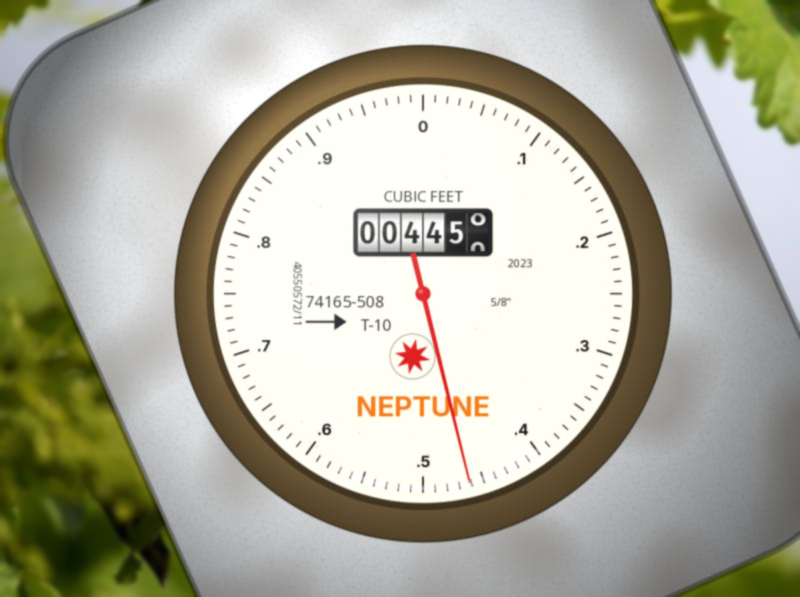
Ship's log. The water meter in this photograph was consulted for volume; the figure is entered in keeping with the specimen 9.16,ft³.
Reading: 4458.46,ft³
